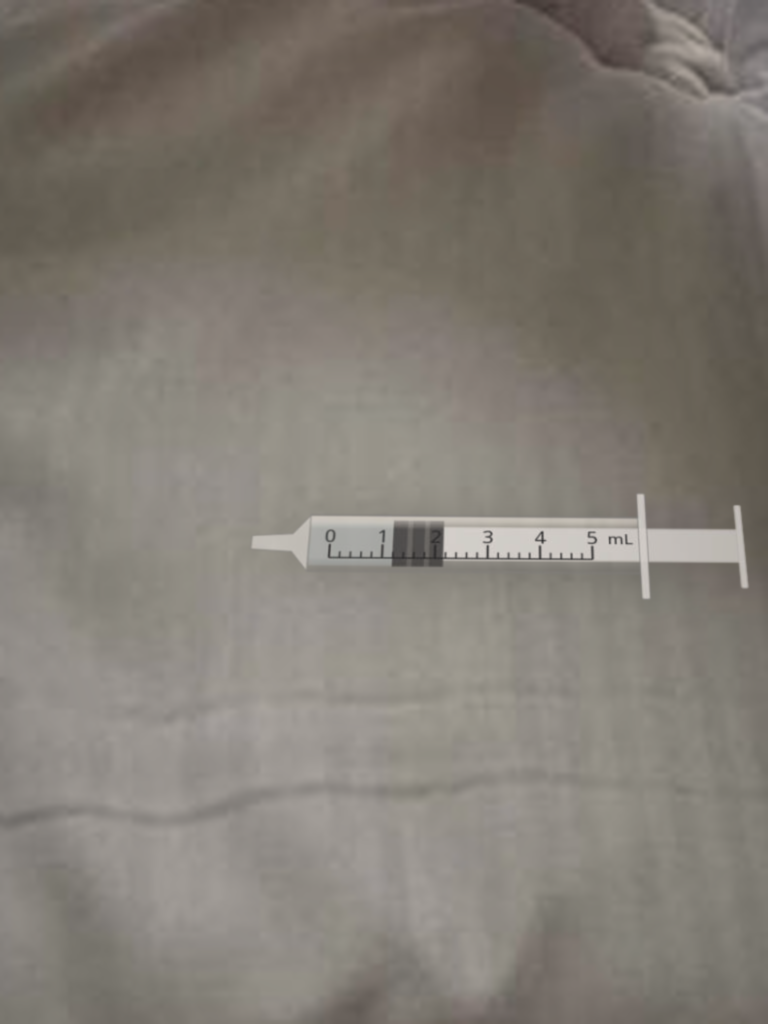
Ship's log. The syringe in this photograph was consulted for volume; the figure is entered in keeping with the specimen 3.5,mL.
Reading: 1.2,mL
